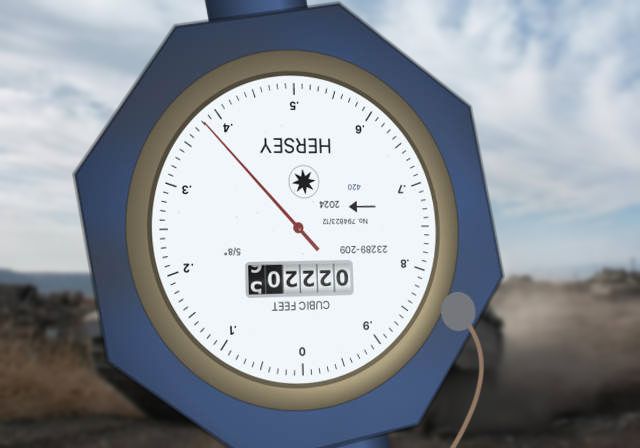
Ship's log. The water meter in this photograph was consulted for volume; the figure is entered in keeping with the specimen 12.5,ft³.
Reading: 22205.38,ft³
